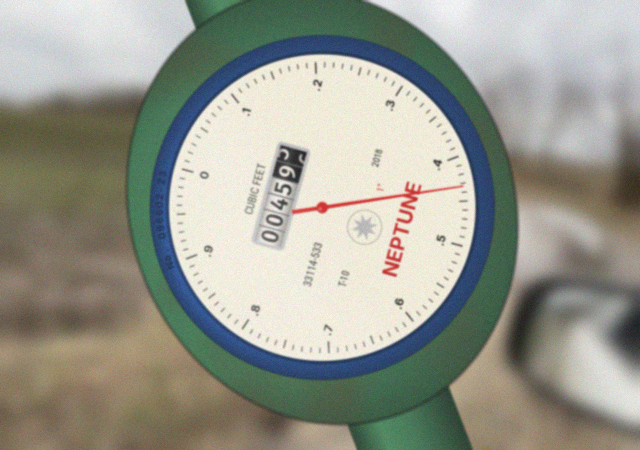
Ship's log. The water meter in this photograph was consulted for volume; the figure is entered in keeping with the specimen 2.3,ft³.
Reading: 4595.43,ft³
